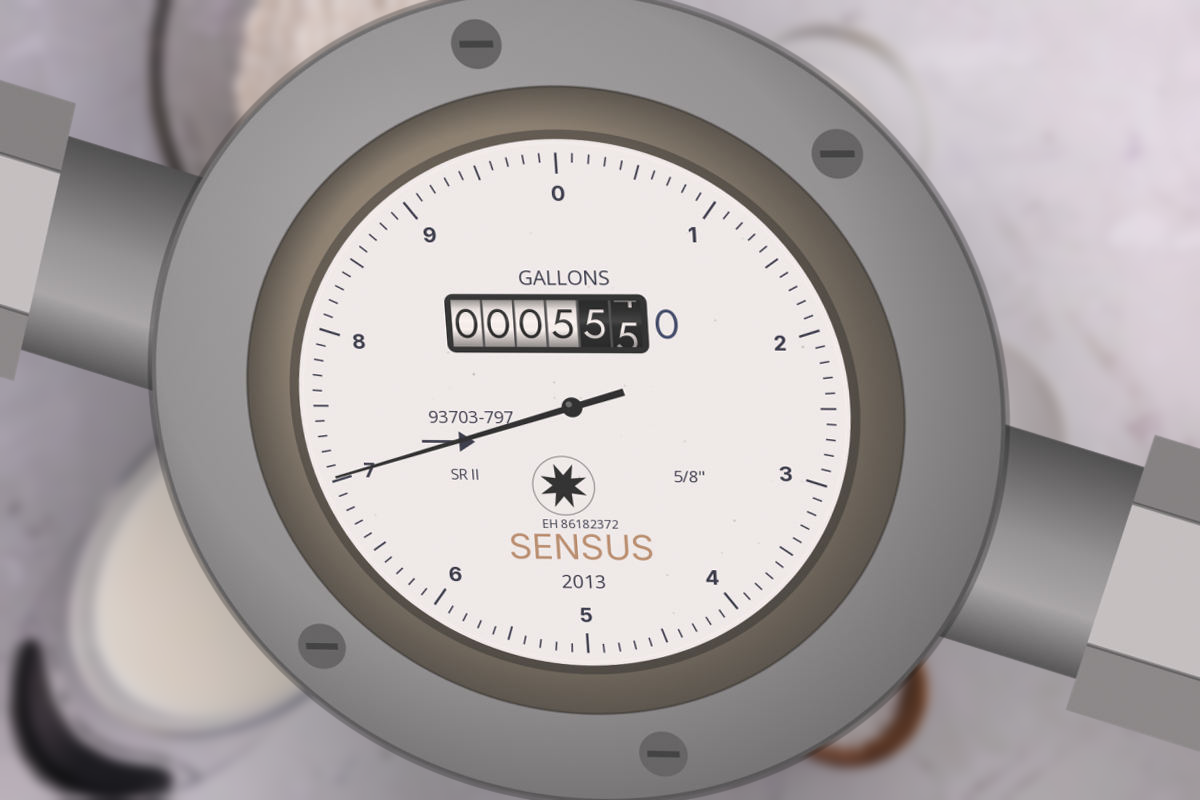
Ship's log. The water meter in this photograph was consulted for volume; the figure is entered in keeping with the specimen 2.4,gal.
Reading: 5547.0,gal
